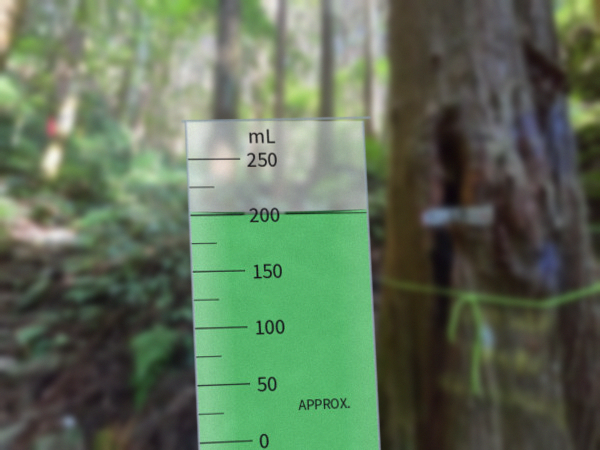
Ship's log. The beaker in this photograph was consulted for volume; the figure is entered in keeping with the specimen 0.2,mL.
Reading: 200,mL
